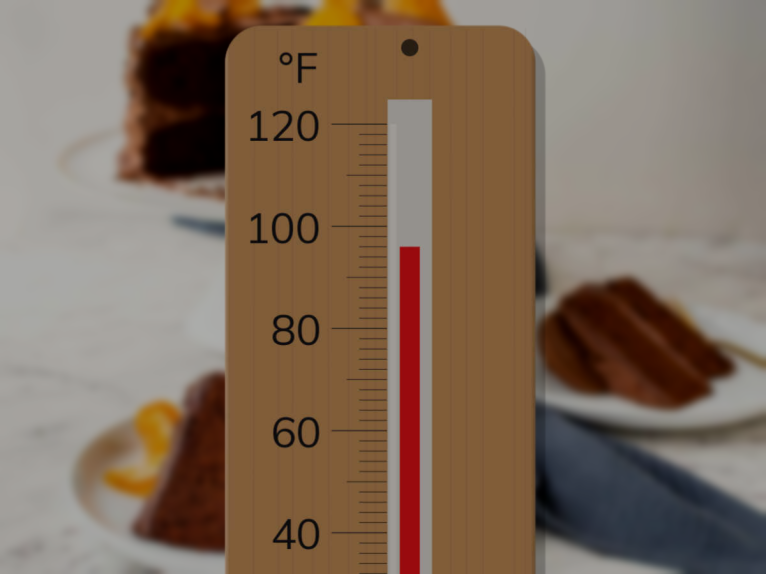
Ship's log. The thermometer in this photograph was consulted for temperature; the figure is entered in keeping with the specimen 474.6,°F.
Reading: 96,°F
